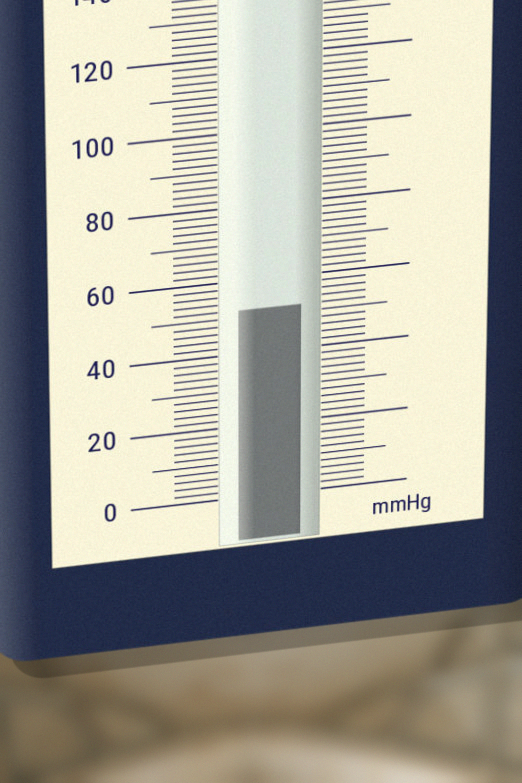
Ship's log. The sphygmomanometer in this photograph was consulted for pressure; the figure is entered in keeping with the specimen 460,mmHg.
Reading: 52,mmHg
